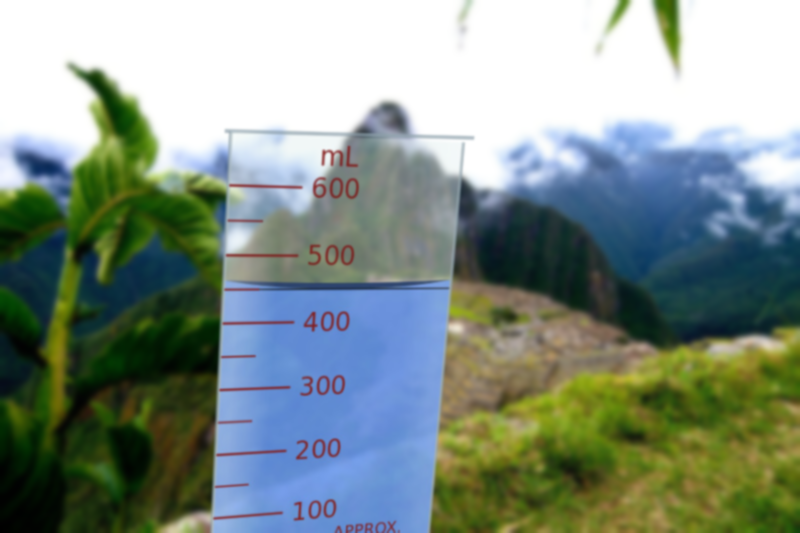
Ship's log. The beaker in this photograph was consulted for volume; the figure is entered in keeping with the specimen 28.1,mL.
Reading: 450,mL
